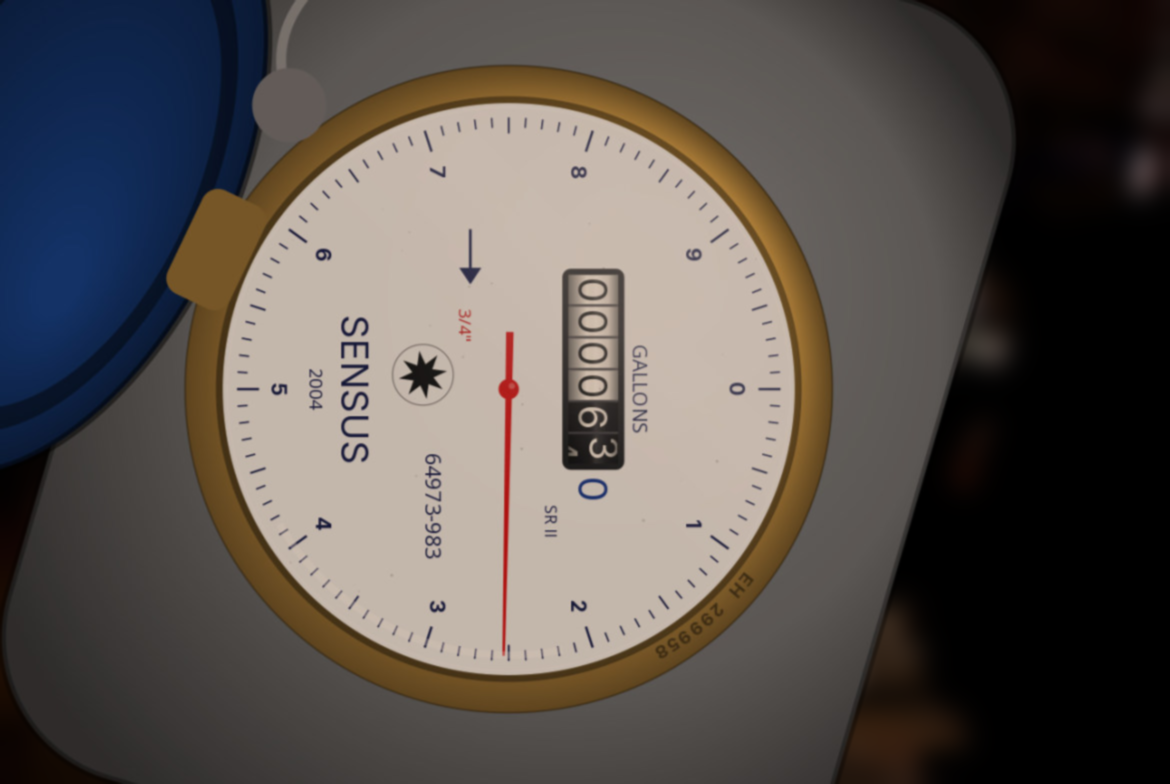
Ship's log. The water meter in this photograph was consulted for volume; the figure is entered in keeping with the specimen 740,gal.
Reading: 632.5,gal
